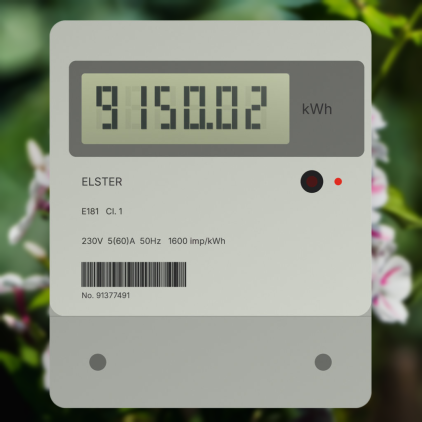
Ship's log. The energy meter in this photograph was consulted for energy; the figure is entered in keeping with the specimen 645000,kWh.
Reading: 9150.02,kWh
